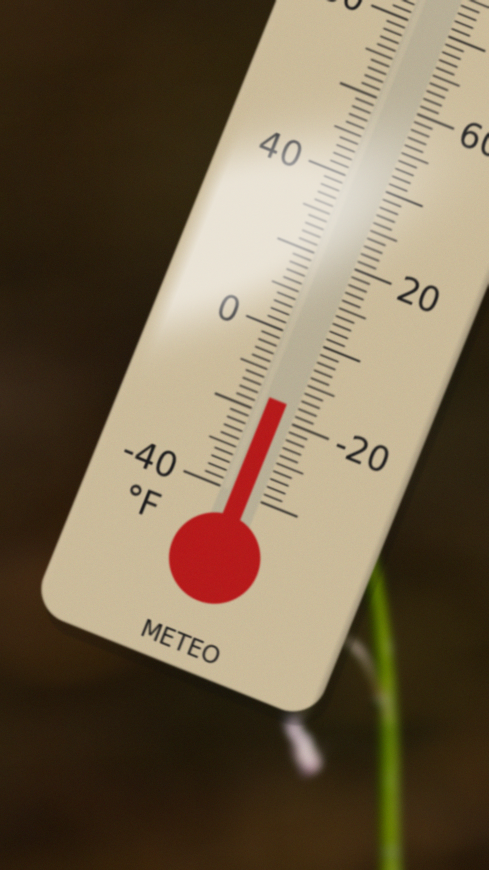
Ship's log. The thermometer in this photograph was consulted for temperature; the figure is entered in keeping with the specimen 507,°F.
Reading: -16,°F
